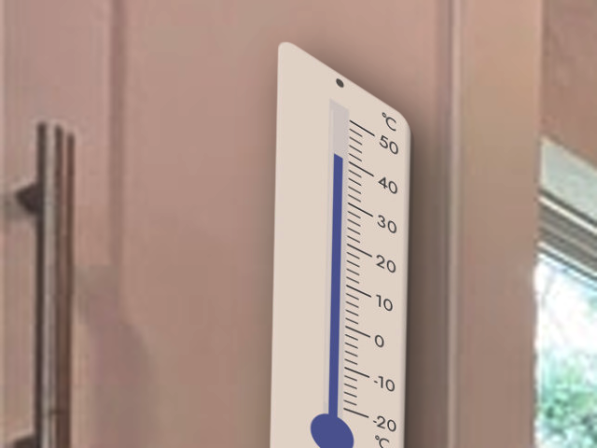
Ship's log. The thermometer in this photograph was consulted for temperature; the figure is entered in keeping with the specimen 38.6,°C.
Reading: 40,°C
